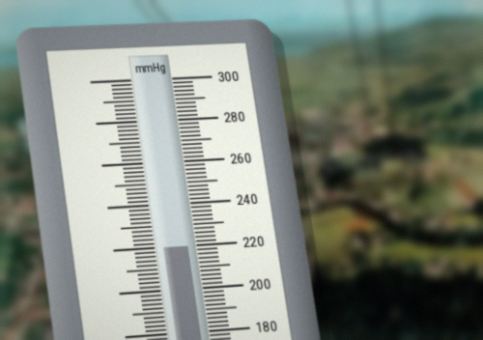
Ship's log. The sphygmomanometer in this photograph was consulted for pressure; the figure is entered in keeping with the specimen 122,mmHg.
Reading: 220,mmHg
